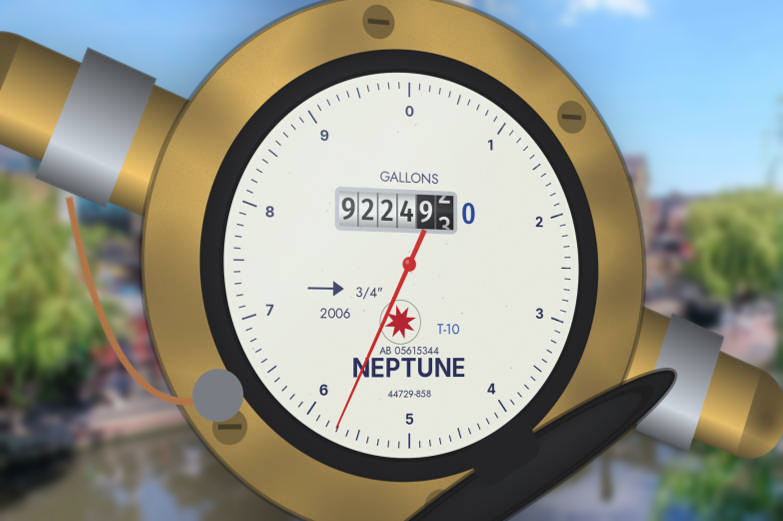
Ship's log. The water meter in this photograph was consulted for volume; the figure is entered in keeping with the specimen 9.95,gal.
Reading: 9224925.7,gal
